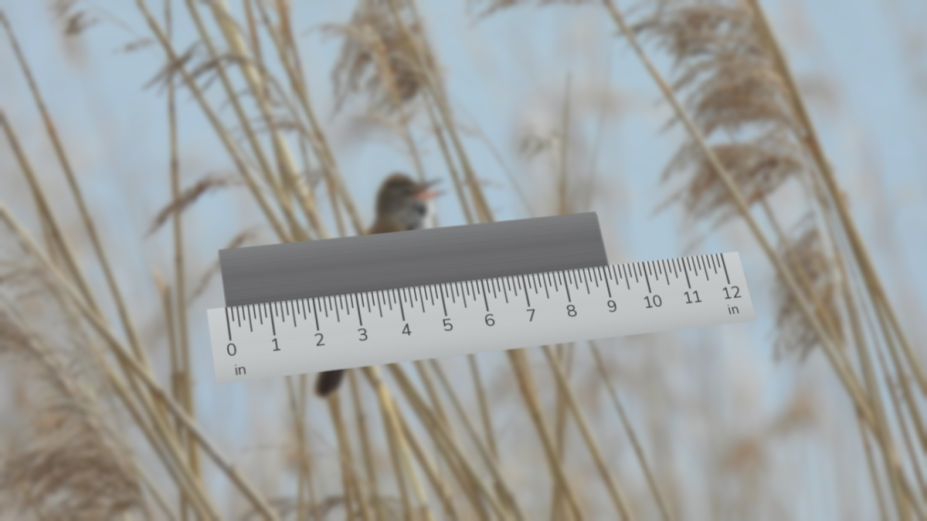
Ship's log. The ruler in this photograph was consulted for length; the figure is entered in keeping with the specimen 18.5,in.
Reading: 9.125,in
